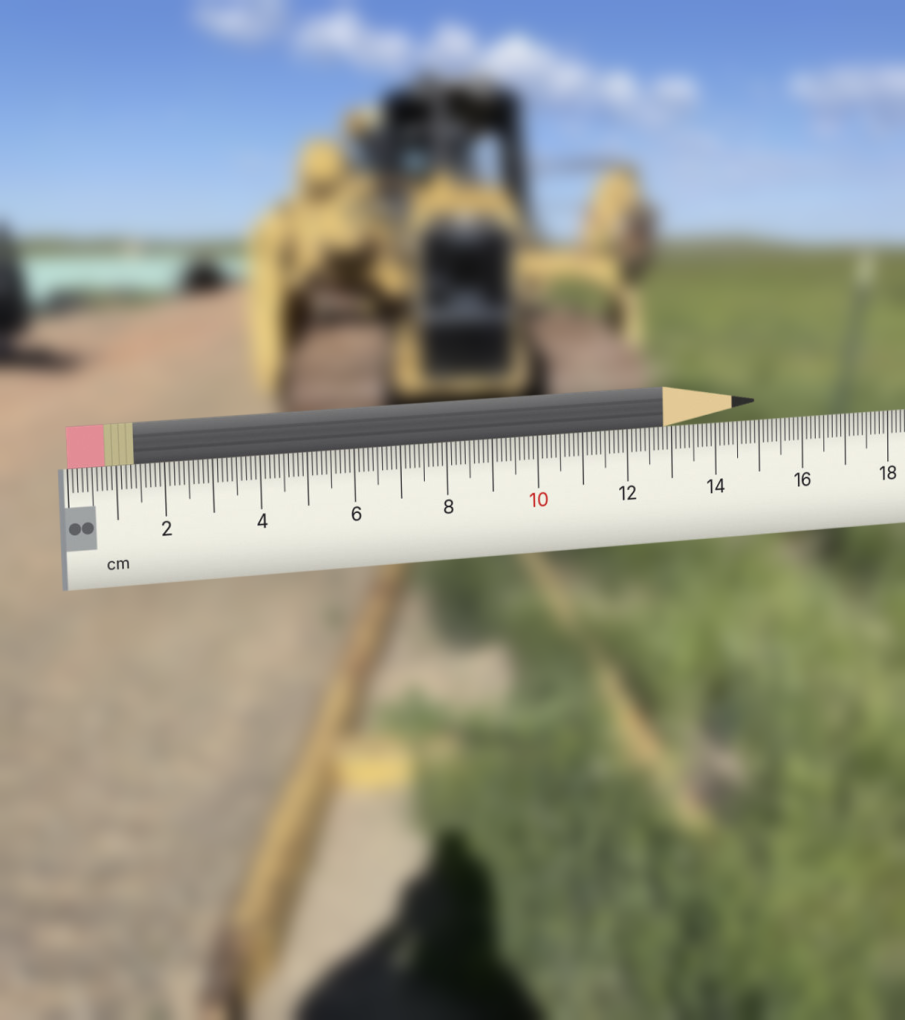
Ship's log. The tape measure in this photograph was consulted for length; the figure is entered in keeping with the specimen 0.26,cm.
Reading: 14.9,cm
